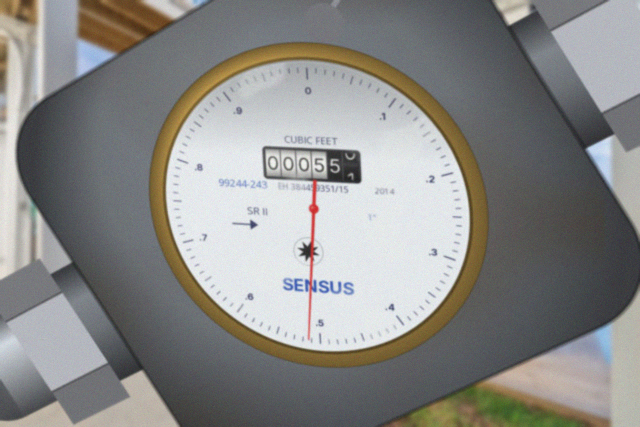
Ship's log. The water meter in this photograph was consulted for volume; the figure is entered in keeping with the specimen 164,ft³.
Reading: 550.51,ft³
